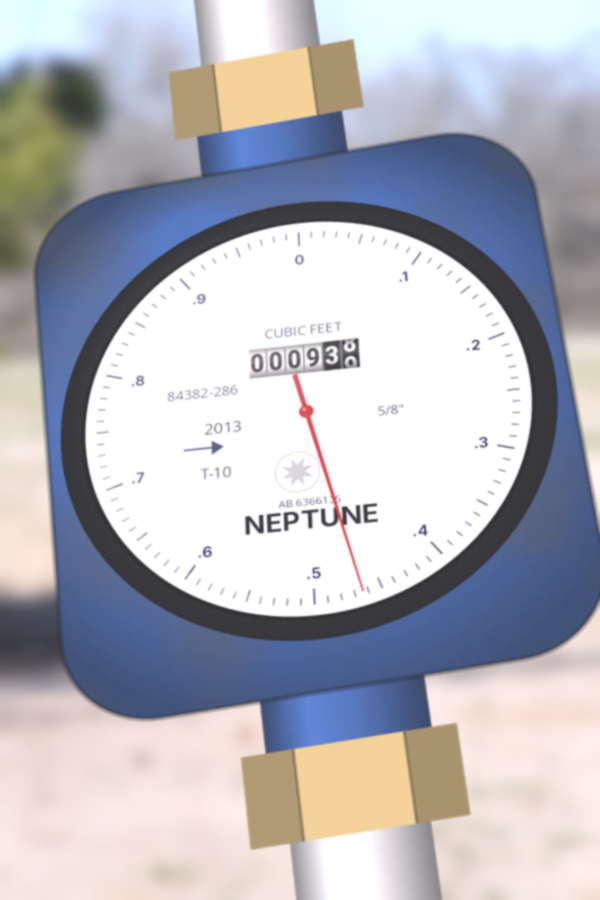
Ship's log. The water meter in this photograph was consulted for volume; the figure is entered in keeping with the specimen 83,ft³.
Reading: 938.46,ft³
